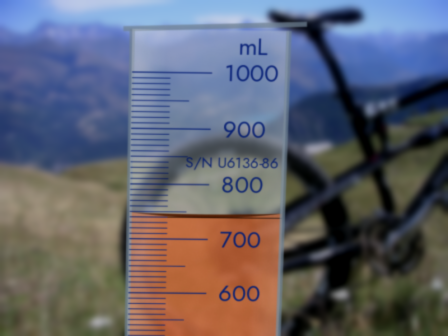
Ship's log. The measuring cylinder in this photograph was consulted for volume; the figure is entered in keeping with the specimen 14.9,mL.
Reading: 740,mL
